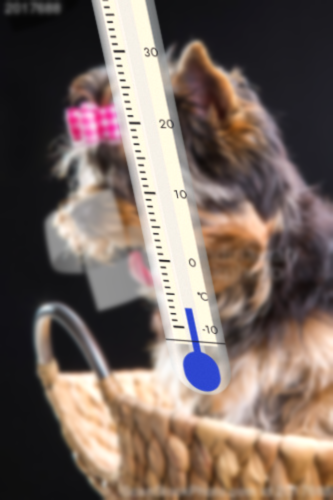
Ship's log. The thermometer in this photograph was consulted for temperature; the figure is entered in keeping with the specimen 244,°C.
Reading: -7,°C
